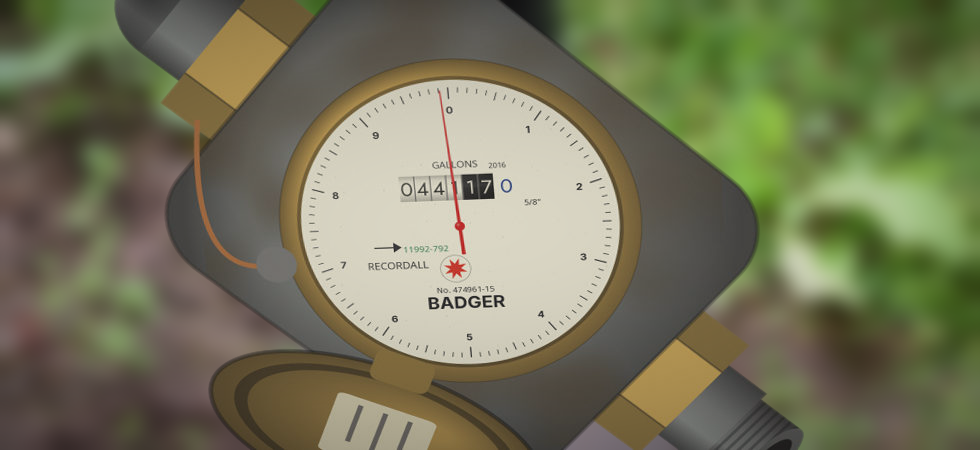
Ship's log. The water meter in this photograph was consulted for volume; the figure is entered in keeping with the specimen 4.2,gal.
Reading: 441169.9,gal
